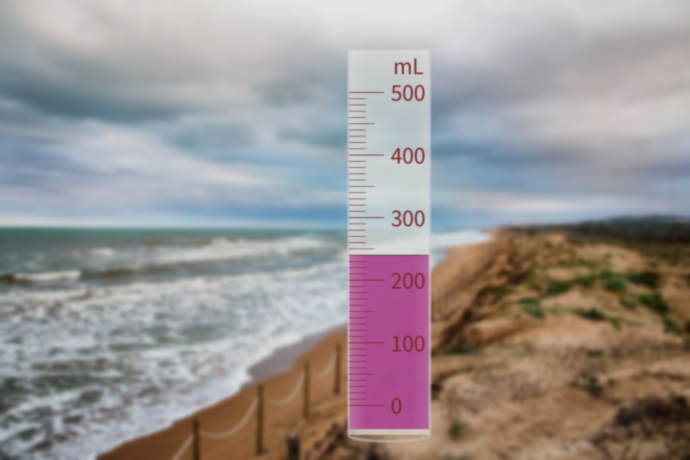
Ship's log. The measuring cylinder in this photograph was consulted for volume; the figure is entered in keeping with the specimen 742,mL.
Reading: 240,mL
